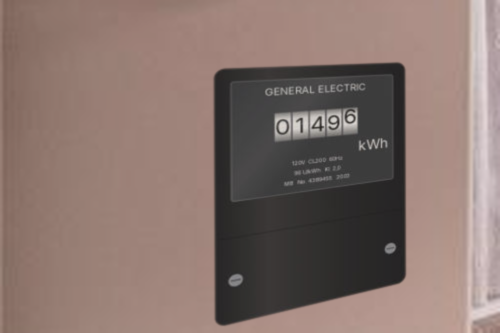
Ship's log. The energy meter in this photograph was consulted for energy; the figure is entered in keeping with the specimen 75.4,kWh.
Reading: 1496,kWh
